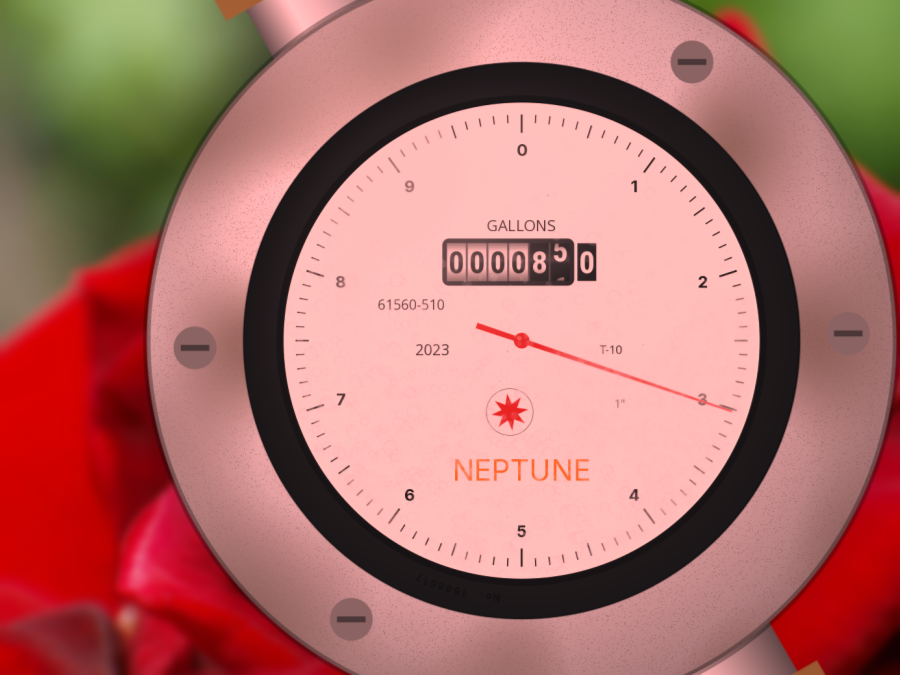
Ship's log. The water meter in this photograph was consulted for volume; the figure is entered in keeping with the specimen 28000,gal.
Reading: 853.0,gal
